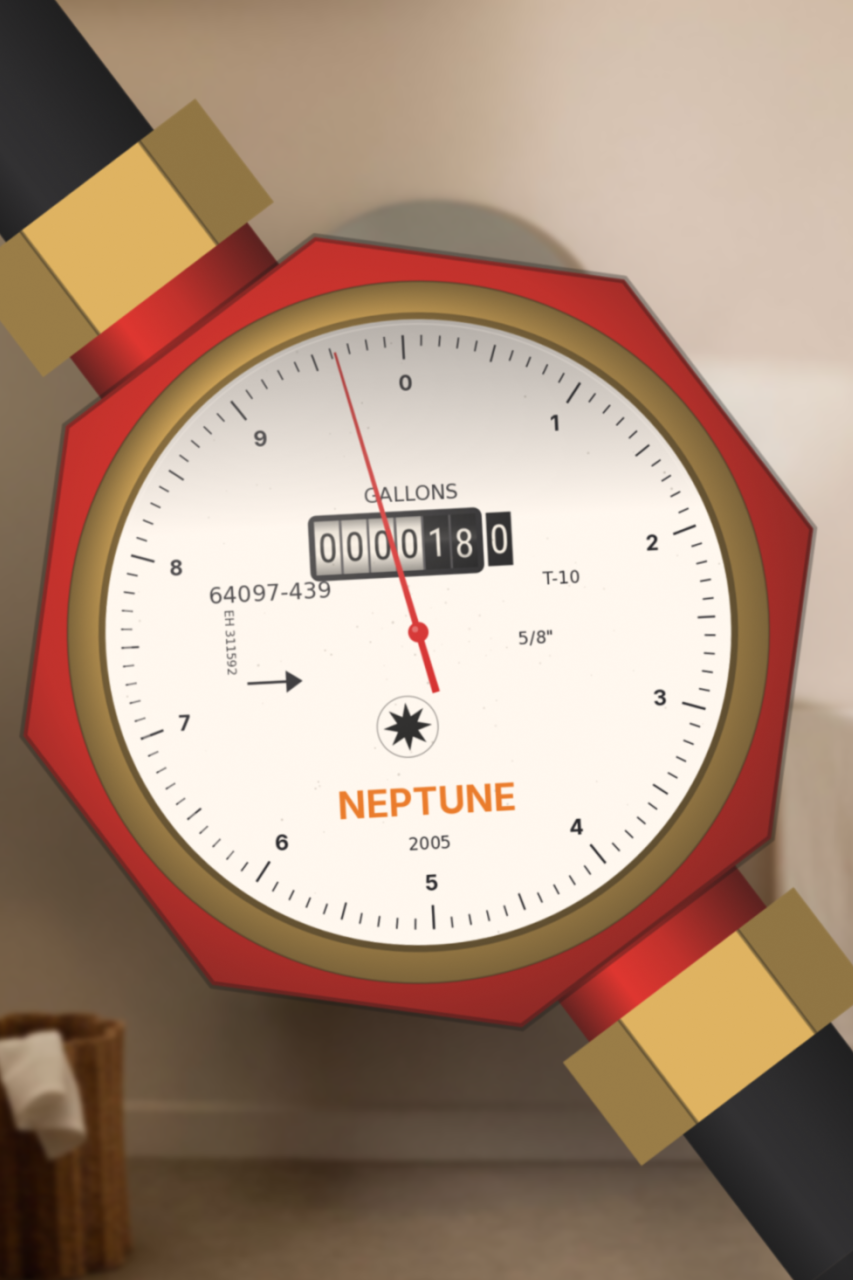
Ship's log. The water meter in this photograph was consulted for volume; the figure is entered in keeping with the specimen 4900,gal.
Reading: 179.6,gal
